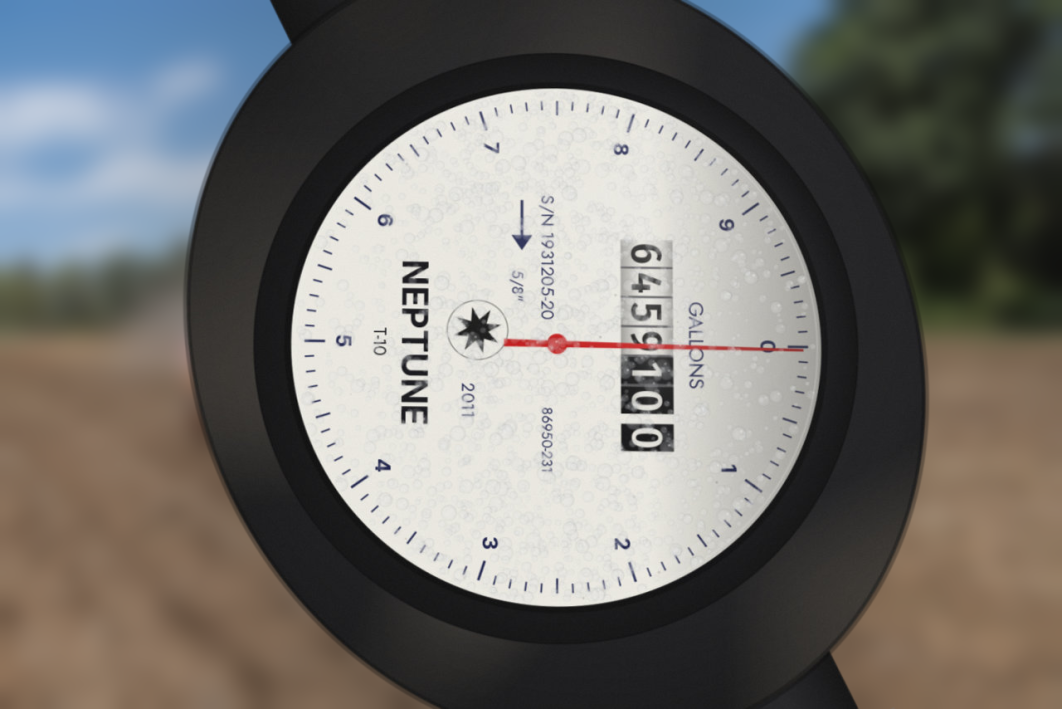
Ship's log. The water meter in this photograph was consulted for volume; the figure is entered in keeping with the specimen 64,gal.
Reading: 6459100.0,gal
